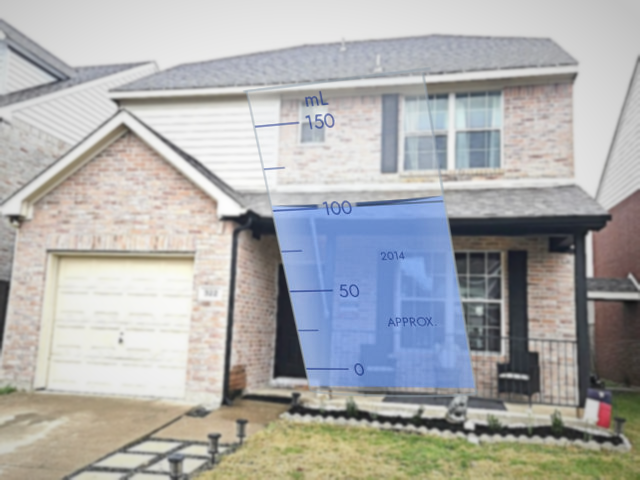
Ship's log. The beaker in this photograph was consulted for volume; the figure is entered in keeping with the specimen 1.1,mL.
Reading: 100,mL
